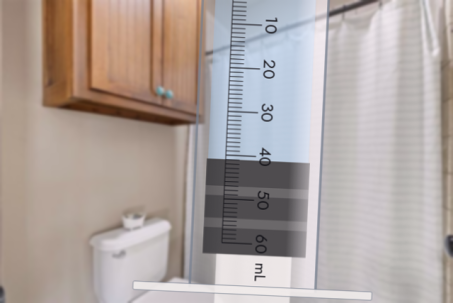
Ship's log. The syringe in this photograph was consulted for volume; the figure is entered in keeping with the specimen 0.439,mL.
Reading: 41,mL
